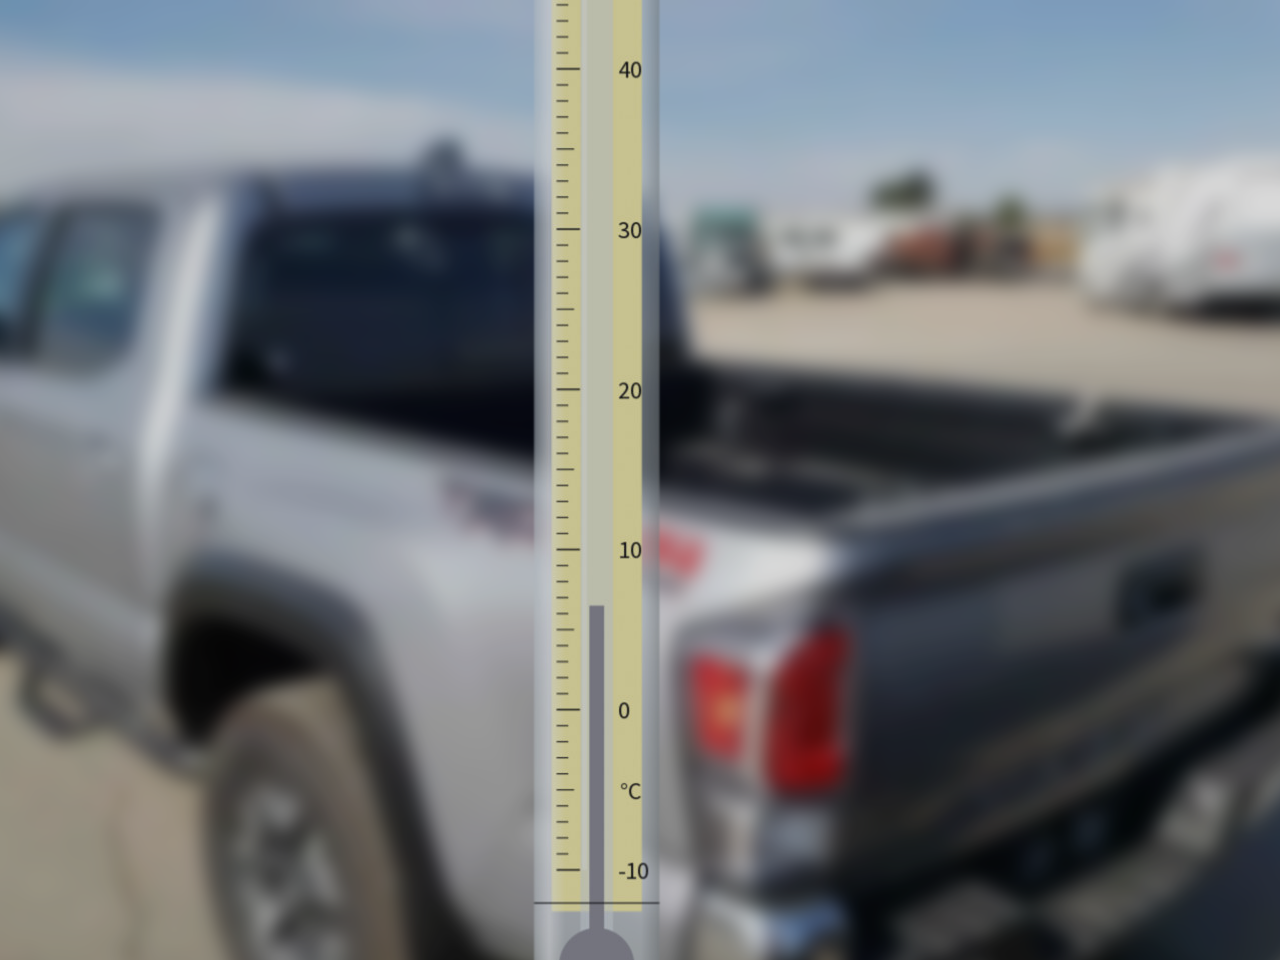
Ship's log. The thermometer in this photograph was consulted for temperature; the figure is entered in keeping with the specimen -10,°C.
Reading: 6.5,°C
